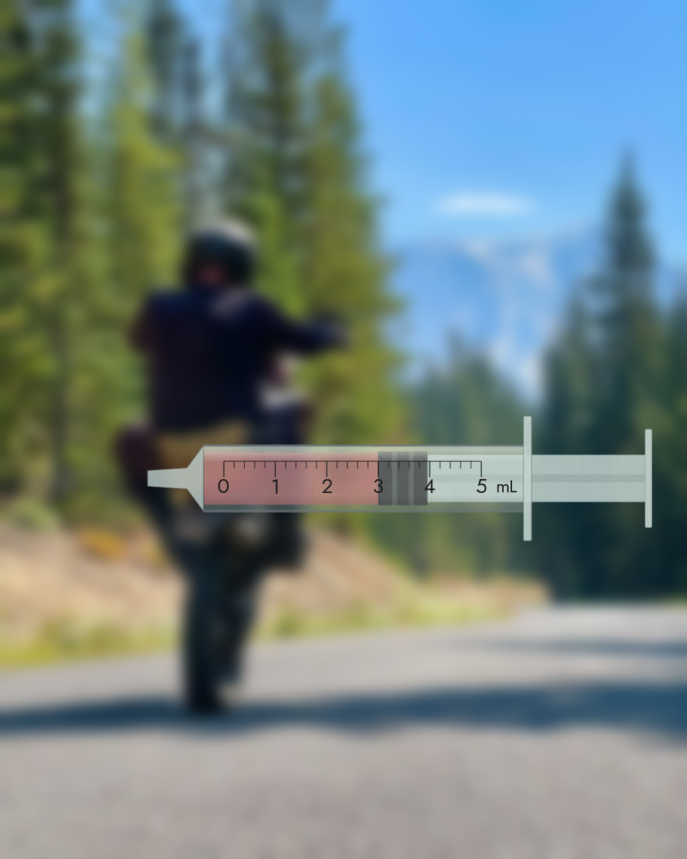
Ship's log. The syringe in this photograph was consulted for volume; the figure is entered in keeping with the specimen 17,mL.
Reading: 3,mL
